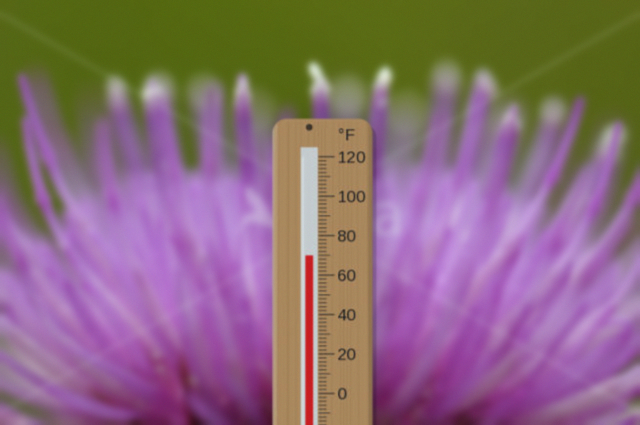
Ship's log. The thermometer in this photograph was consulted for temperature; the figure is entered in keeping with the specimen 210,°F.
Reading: 70,°F
